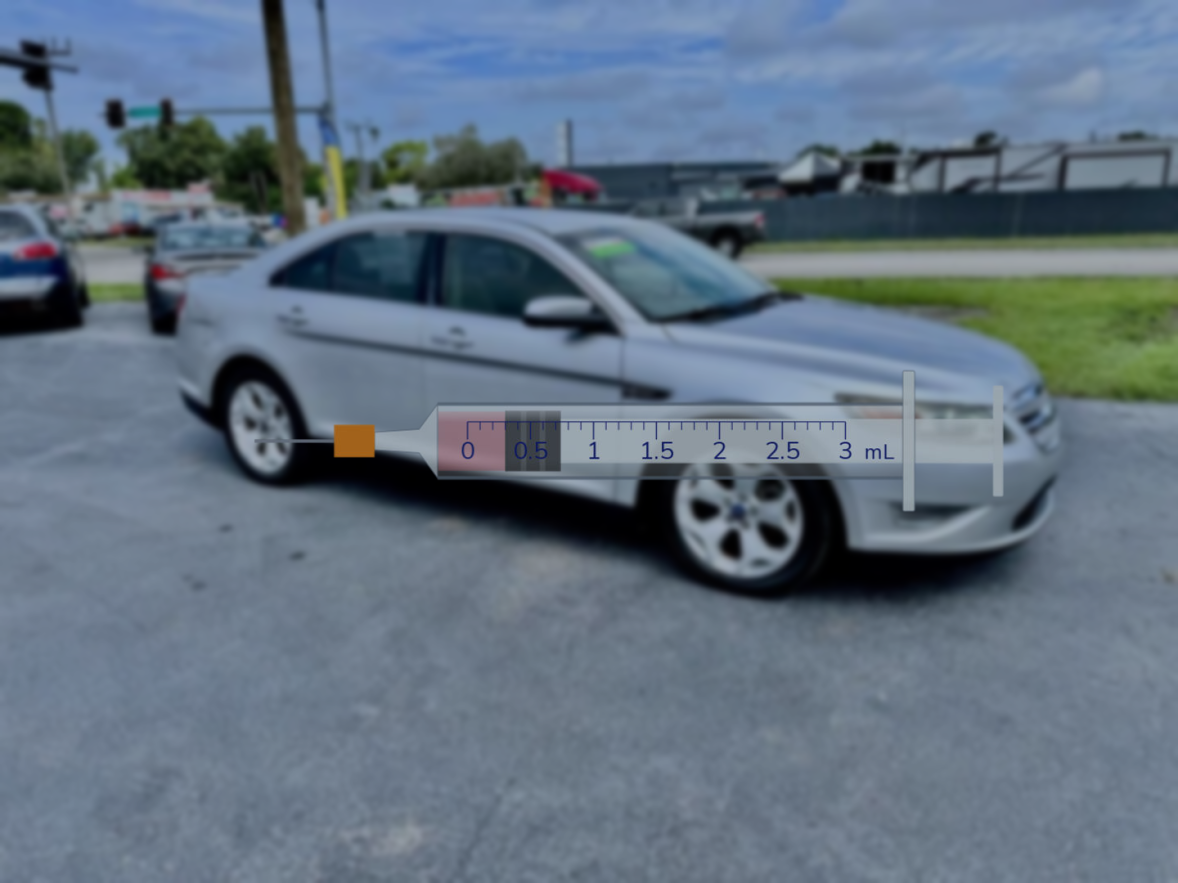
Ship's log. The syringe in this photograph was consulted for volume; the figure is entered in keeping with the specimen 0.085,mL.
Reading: 0.3,mL
